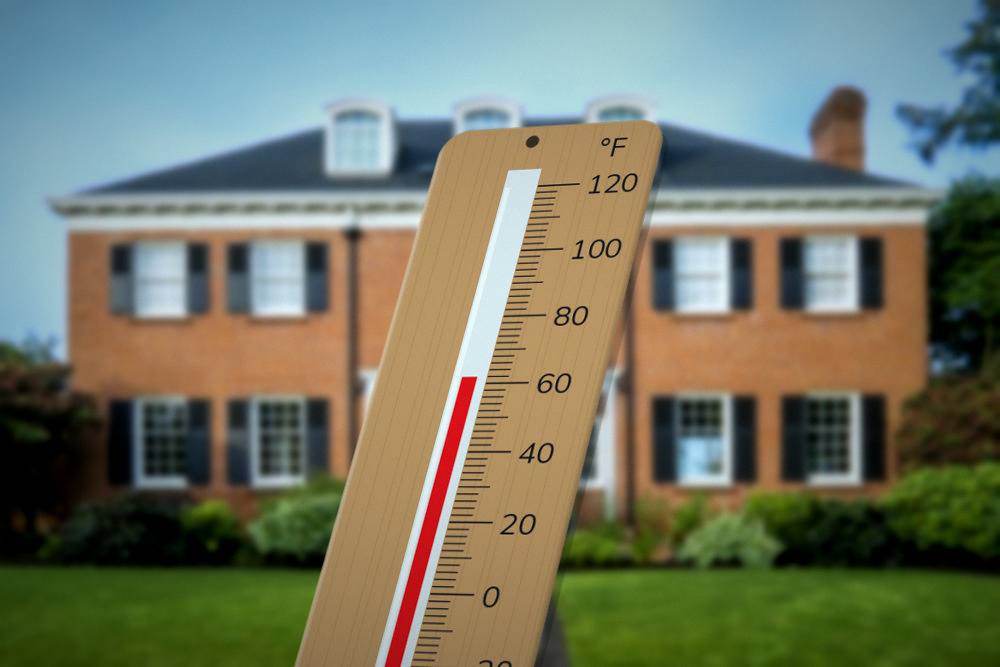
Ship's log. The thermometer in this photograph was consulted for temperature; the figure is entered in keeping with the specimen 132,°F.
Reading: 62,°F
